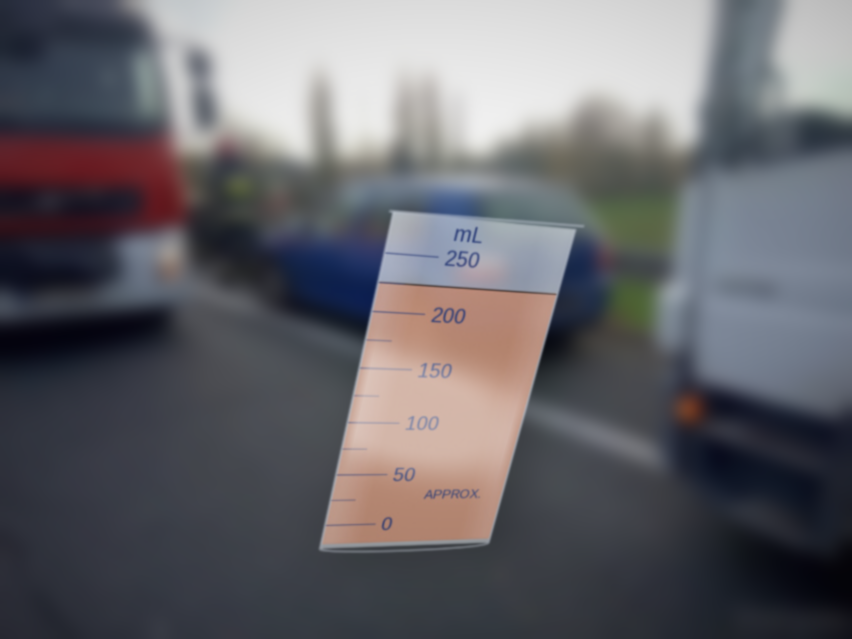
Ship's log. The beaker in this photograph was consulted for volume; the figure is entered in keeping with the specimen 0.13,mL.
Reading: 225,mL
